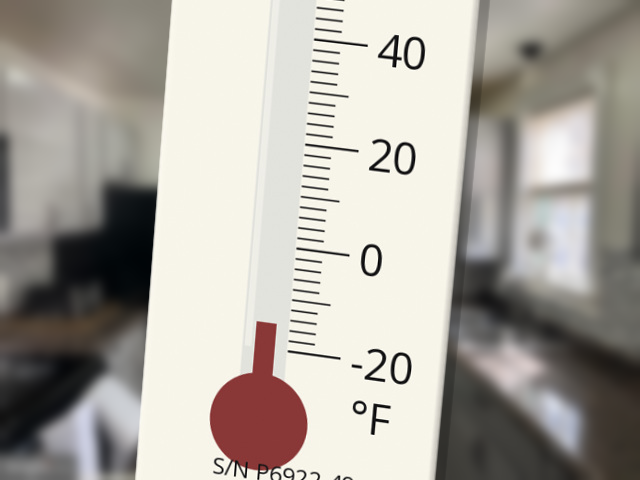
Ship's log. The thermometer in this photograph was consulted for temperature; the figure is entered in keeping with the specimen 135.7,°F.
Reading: -15,°F
